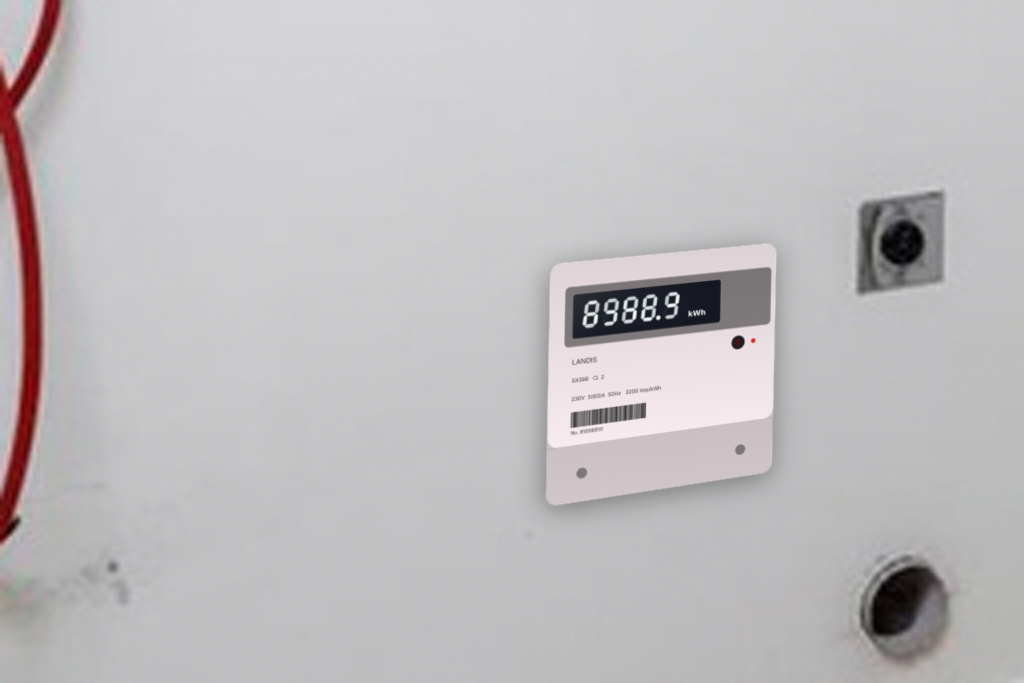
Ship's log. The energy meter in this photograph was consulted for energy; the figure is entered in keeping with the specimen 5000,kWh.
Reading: 8988.9,kWh
